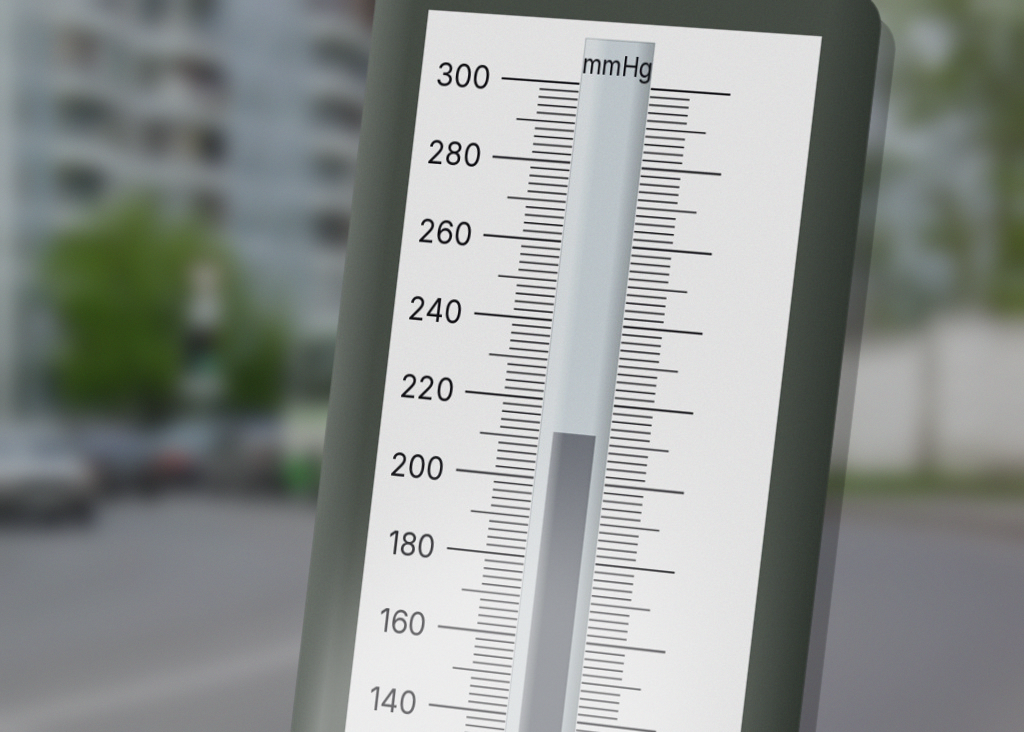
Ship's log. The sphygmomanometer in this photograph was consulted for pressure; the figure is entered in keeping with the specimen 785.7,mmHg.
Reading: 212,mmHg
